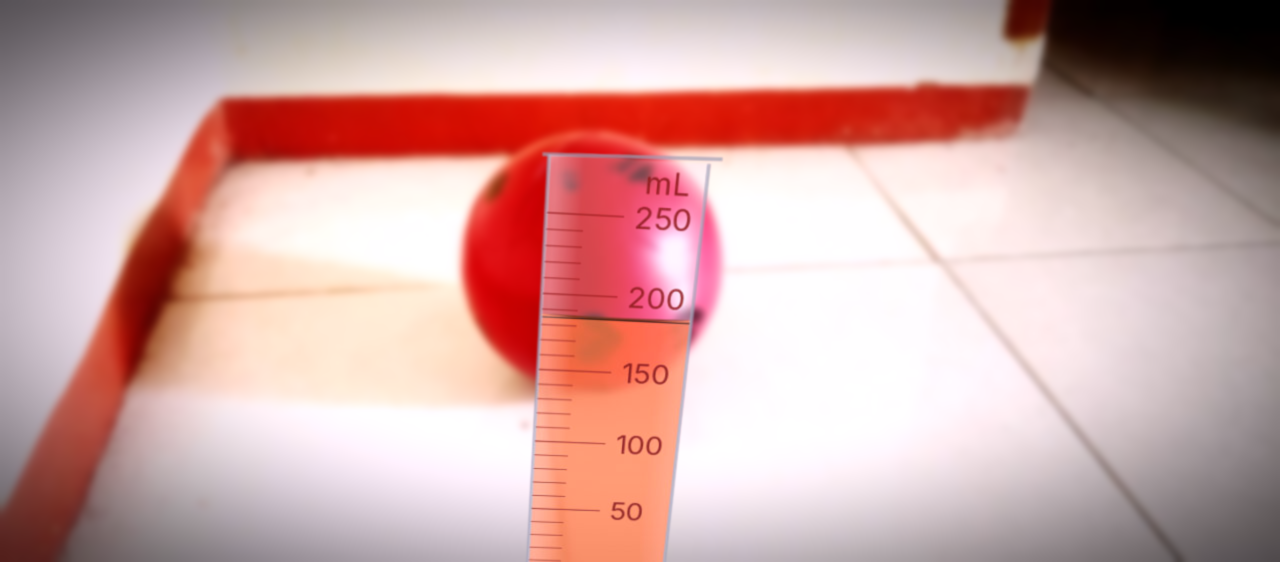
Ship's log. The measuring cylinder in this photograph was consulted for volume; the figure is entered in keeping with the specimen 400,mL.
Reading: 185,mL
